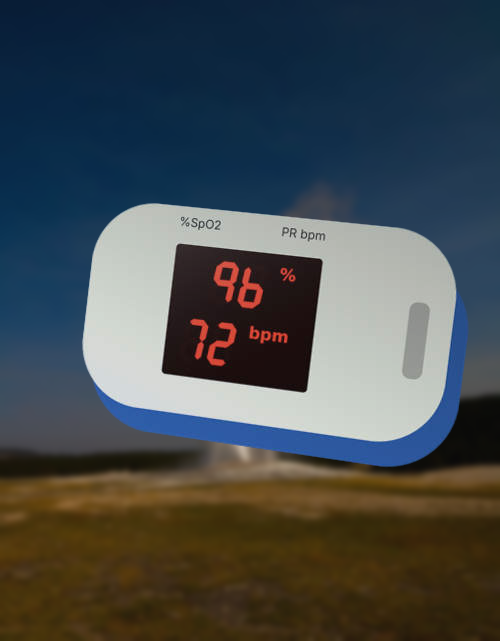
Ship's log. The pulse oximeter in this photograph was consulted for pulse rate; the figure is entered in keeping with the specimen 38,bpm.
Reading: 72,bpm
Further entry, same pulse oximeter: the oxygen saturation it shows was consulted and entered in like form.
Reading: 96,%
